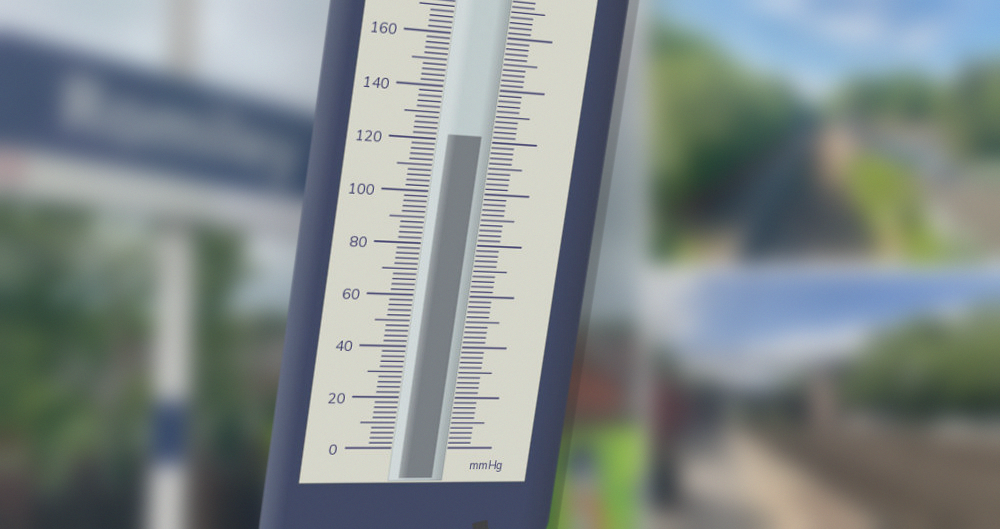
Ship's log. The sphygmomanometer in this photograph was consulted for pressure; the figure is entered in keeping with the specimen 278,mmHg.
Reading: 122,mmHg
